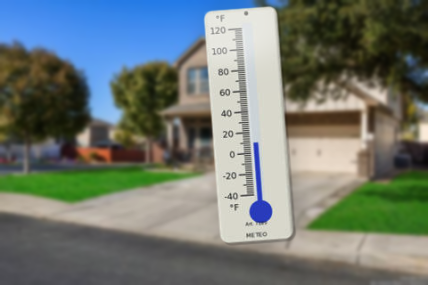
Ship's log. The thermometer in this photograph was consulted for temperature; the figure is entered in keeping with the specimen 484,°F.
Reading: 10,°F
